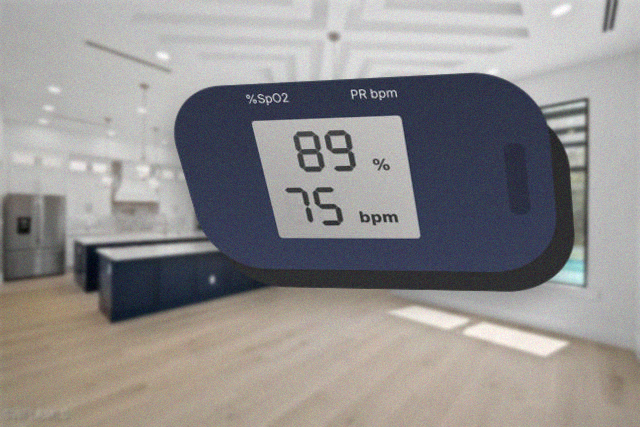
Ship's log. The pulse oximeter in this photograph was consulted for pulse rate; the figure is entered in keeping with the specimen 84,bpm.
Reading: 75,bpm
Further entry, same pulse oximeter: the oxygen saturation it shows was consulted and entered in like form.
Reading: 89,%
